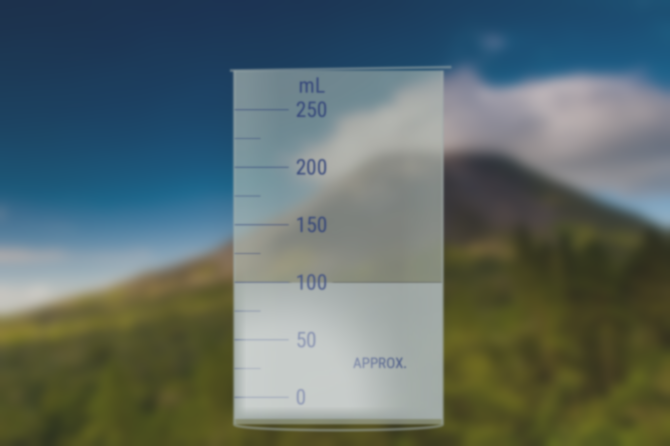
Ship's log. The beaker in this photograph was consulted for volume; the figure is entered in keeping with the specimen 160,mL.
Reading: 100,mL
